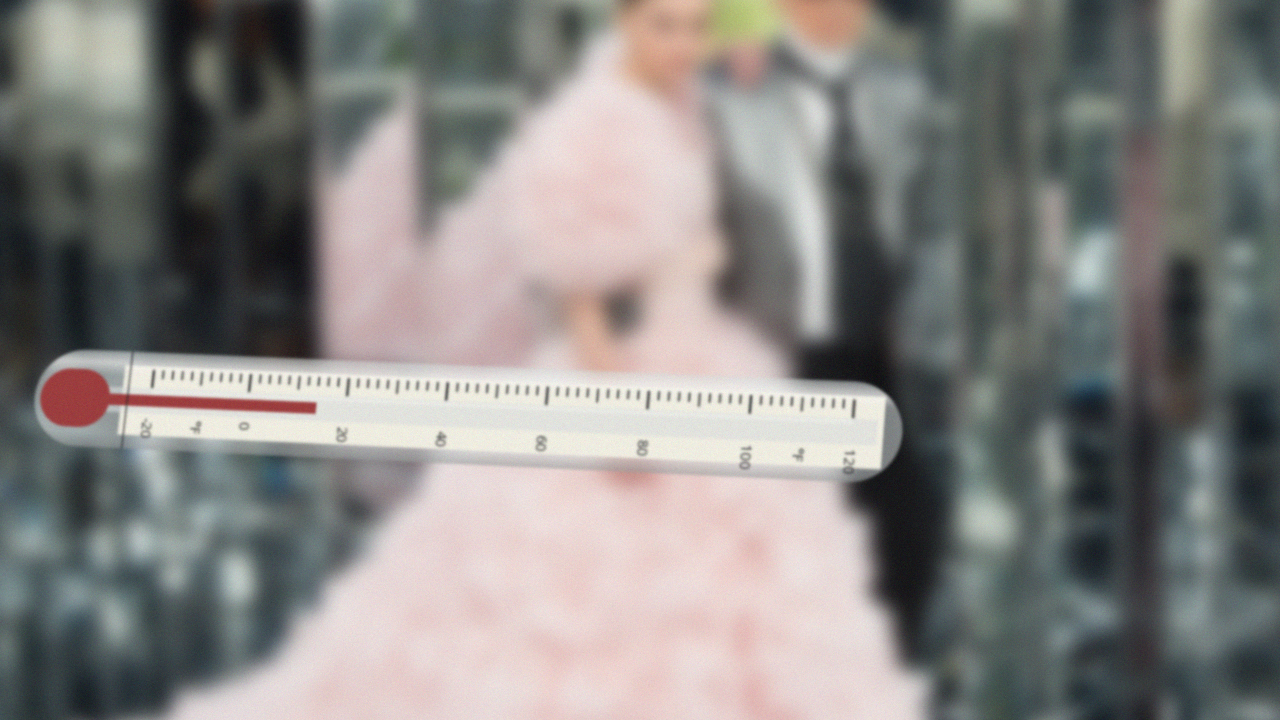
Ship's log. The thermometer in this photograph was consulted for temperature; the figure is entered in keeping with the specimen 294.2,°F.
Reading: 14,°F
